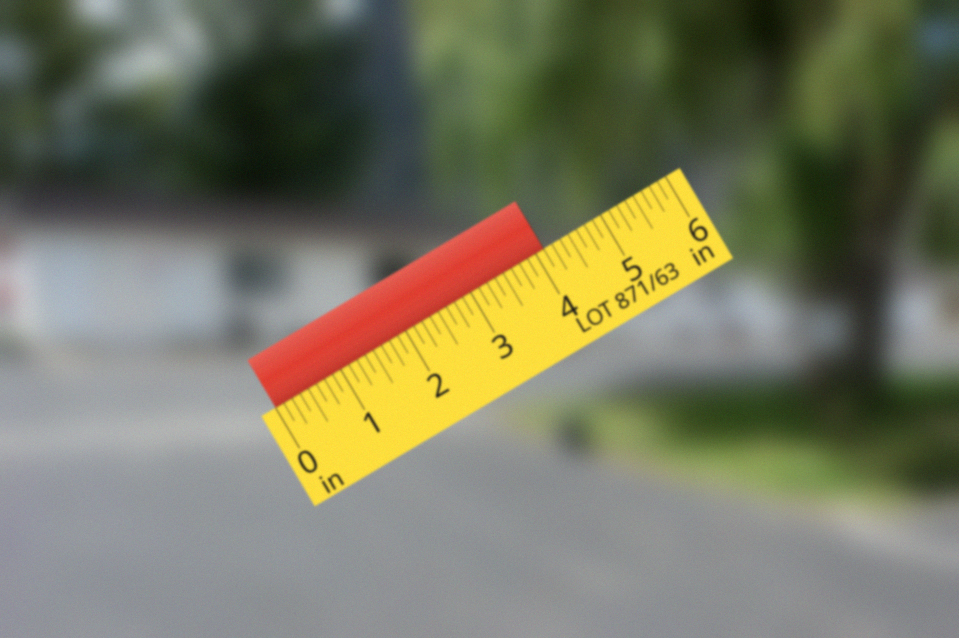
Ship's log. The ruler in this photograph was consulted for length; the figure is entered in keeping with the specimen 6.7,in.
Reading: 4.125,in
